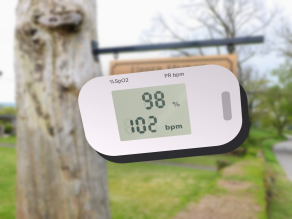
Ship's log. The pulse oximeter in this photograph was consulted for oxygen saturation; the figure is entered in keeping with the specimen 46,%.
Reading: 98,%
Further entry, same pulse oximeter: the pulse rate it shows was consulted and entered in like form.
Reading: 102,bpm
